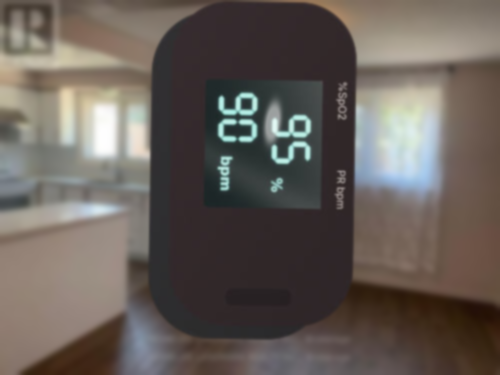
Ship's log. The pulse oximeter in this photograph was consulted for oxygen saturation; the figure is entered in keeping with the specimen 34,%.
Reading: 95,%
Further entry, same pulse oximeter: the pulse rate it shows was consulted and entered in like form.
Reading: 90,bpm
